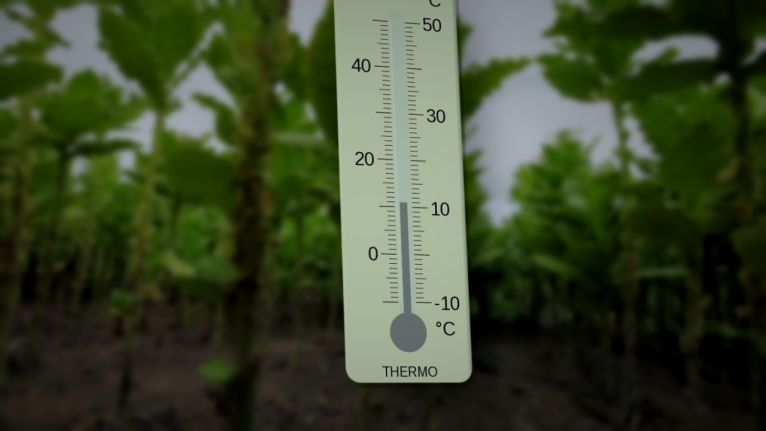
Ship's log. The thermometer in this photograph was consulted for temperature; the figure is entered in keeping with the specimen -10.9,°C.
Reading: 11,°C
